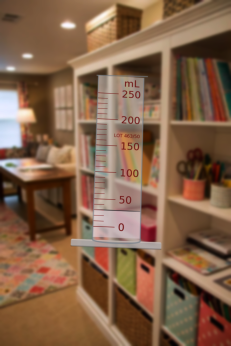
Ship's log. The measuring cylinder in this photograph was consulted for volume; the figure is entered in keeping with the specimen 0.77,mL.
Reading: 30,mL
